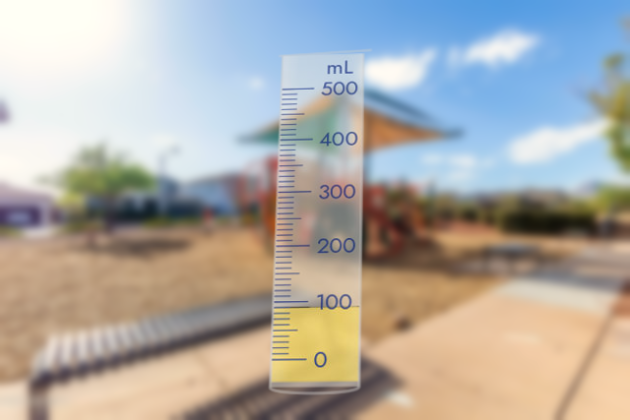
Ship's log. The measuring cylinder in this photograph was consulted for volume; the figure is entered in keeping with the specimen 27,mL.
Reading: 90,mL
